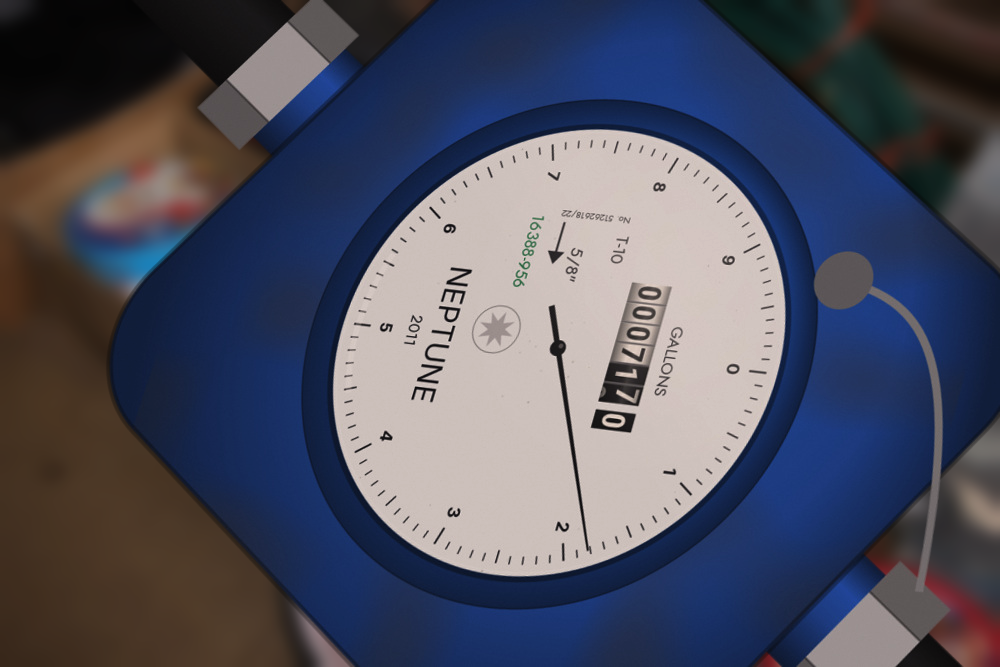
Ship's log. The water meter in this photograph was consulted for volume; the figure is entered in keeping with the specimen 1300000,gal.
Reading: 7171.8,gal
